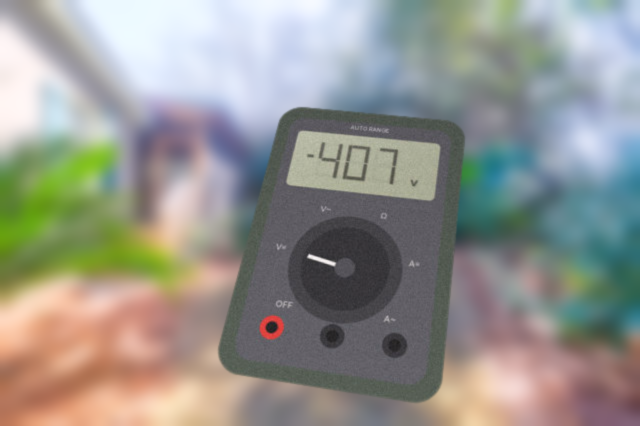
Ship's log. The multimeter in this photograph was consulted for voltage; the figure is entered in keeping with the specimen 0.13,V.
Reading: -407,V
